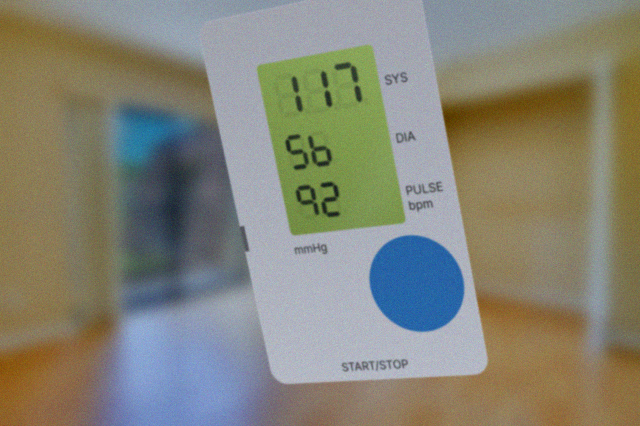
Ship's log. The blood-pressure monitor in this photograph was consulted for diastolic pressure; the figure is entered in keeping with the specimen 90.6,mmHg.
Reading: 56,mmHg
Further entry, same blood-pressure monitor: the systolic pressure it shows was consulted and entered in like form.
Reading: 117,mmHg
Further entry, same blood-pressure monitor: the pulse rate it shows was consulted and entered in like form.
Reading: 92,bpm
